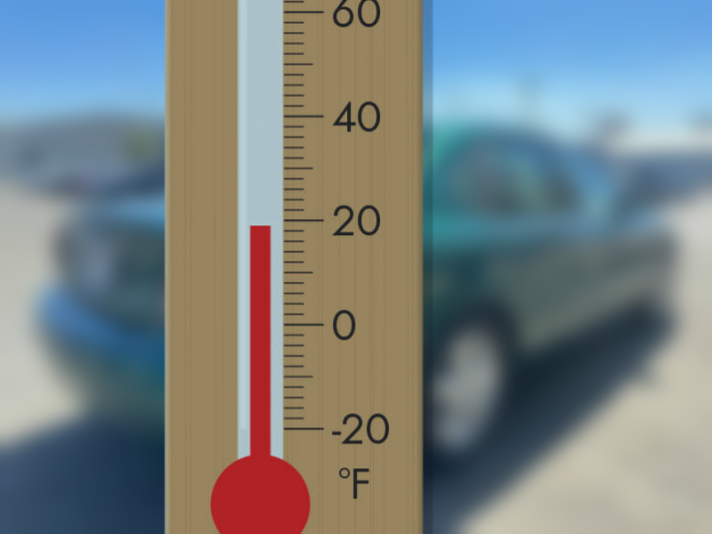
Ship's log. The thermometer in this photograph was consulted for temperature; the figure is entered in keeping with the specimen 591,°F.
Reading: 19,°F
